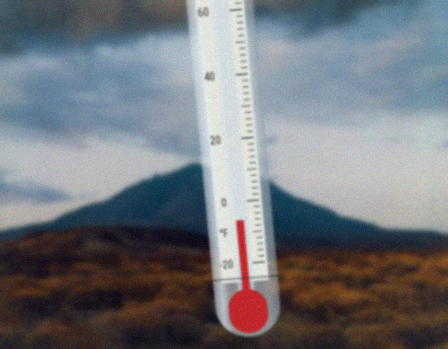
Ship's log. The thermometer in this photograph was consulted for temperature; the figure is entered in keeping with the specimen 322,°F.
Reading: -6,°F
